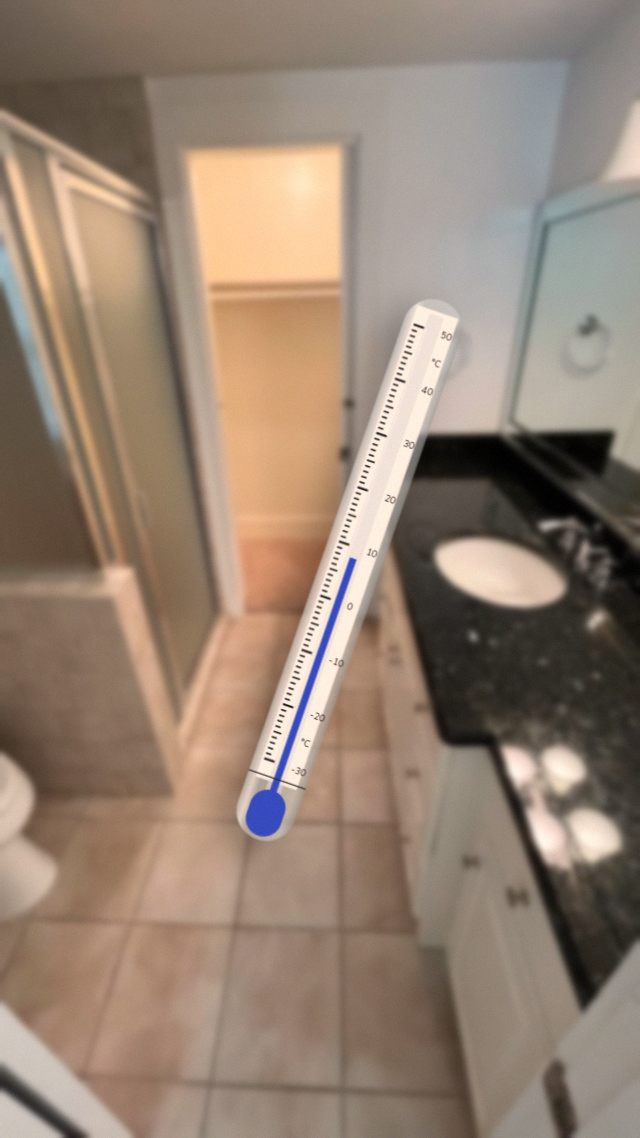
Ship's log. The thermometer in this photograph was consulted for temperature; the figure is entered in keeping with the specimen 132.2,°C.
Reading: 8,°C
